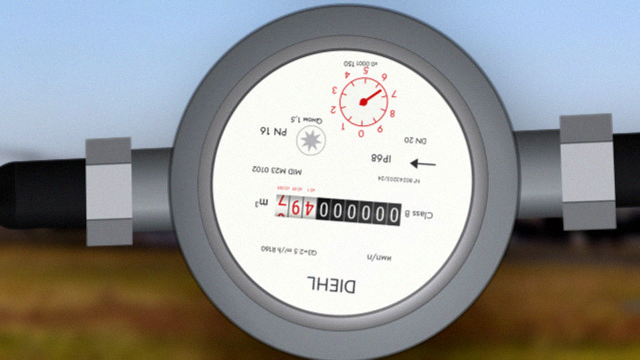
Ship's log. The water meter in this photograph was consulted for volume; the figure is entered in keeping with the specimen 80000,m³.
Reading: 0.4966,m³
